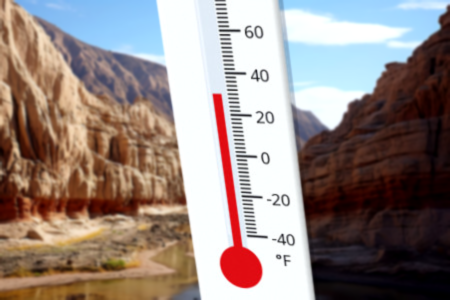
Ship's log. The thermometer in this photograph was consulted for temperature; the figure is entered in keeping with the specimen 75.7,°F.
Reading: 30,°F
